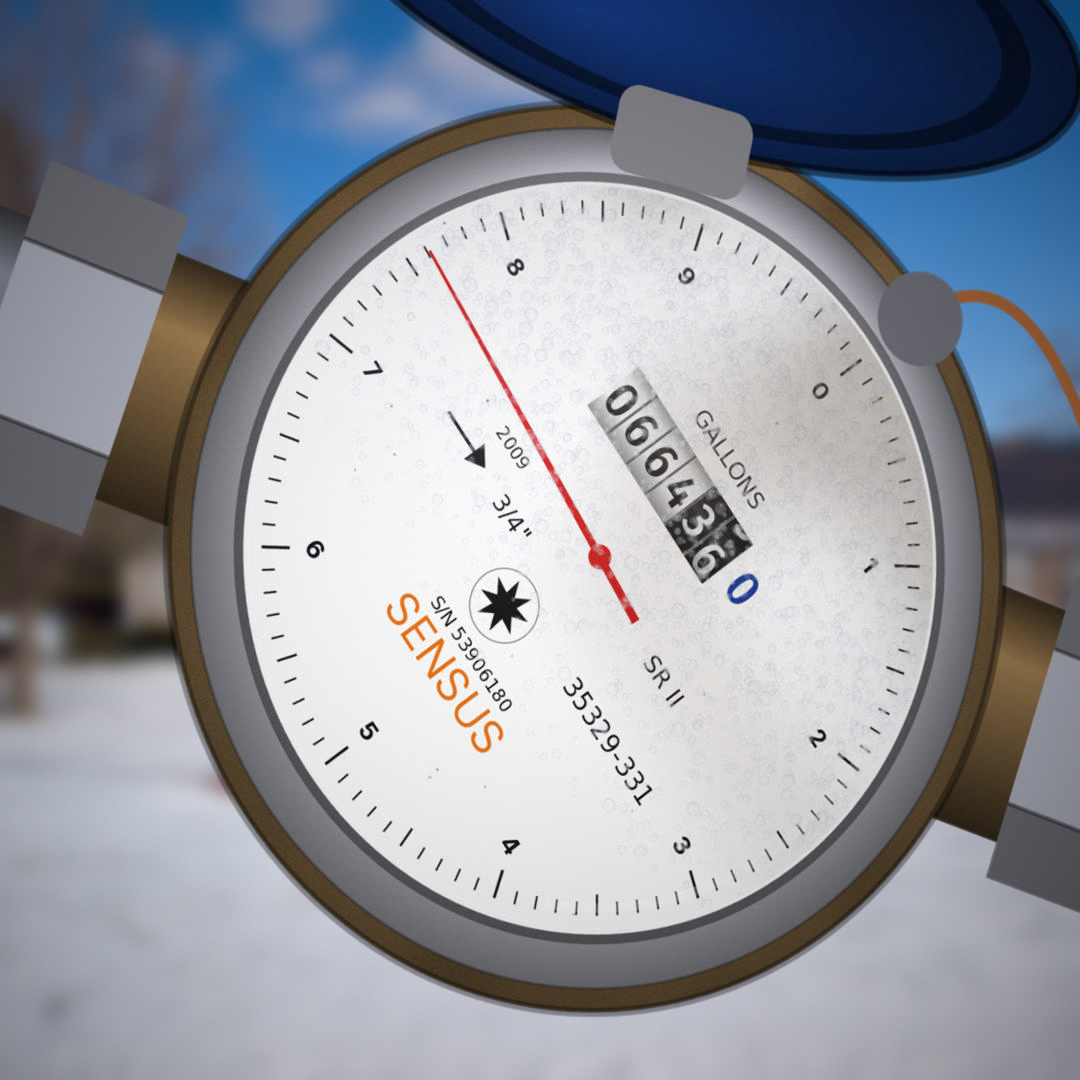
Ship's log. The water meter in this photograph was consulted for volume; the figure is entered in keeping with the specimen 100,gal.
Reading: 664357.6,gal
